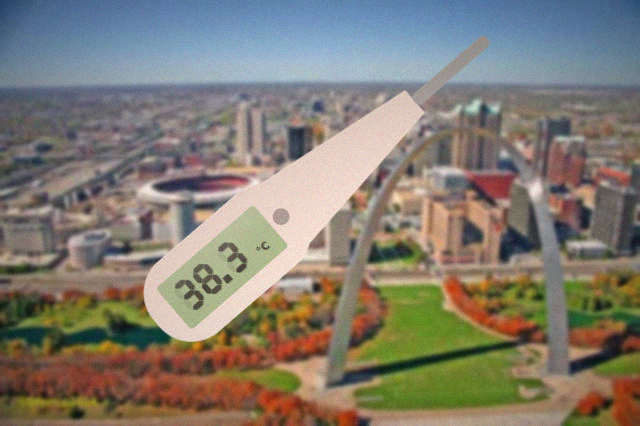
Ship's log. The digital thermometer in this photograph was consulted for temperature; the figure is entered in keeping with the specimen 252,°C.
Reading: 38.3,°C
